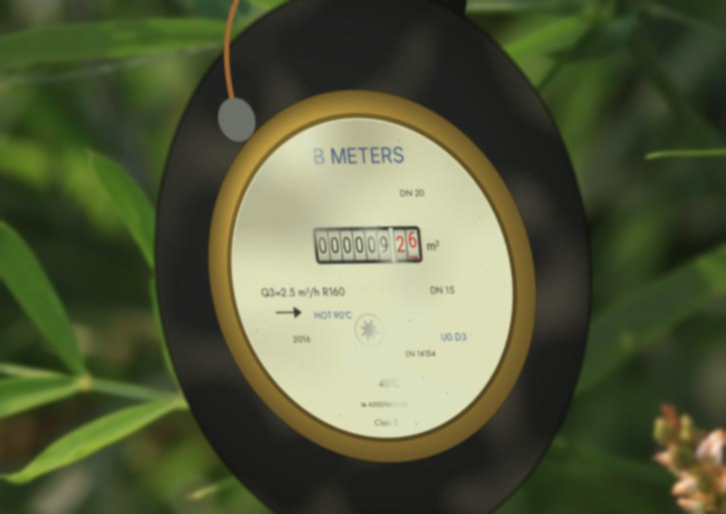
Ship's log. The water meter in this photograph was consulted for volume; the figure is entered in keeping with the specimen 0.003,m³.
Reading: 9.26,m³
